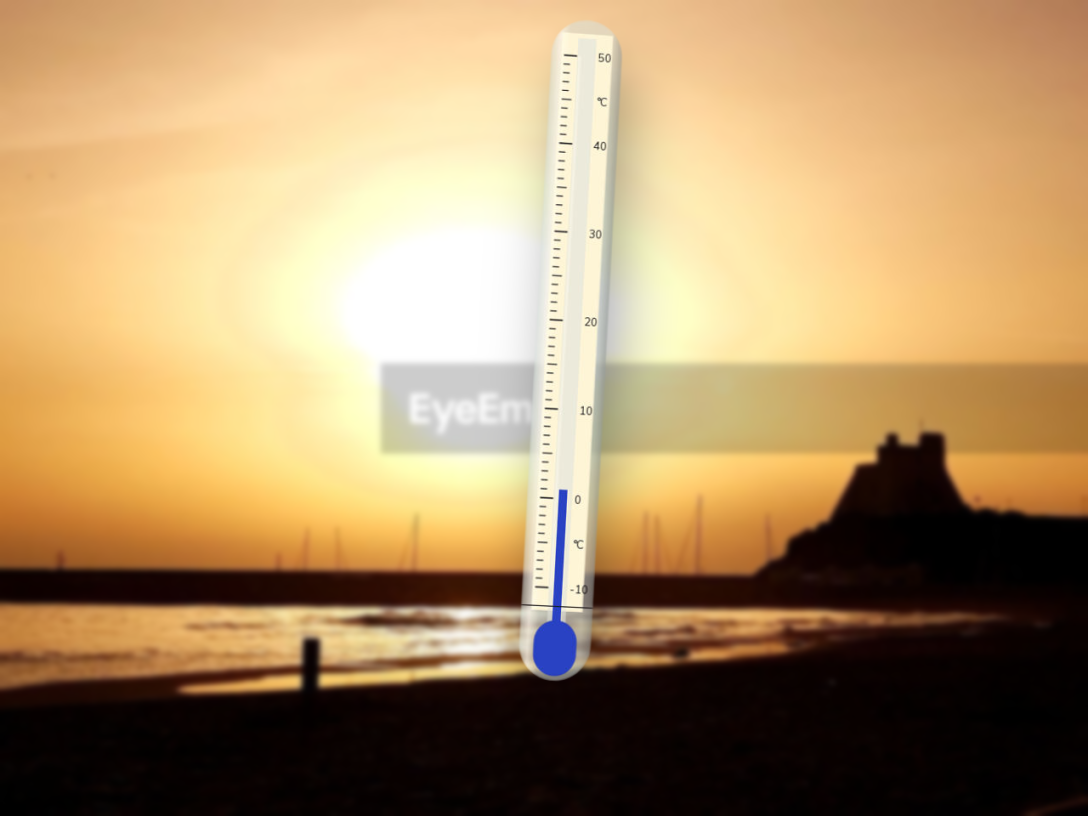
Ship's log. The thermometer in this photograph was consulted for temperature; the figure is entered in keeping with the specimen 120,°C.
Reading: 1,°C
